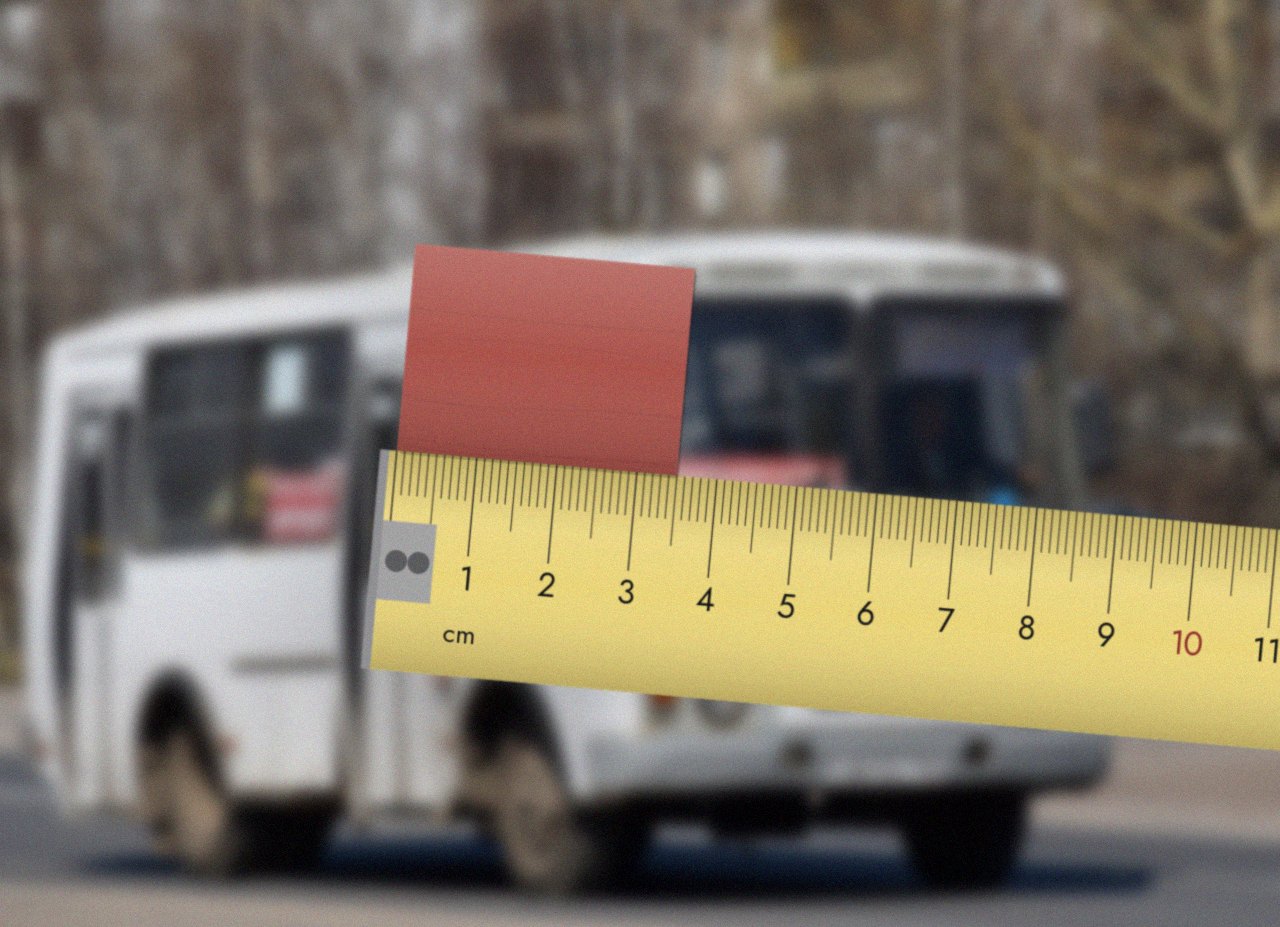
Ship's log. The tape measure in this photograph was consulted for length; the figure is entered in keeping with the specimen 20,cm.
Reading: 3.5,cm
